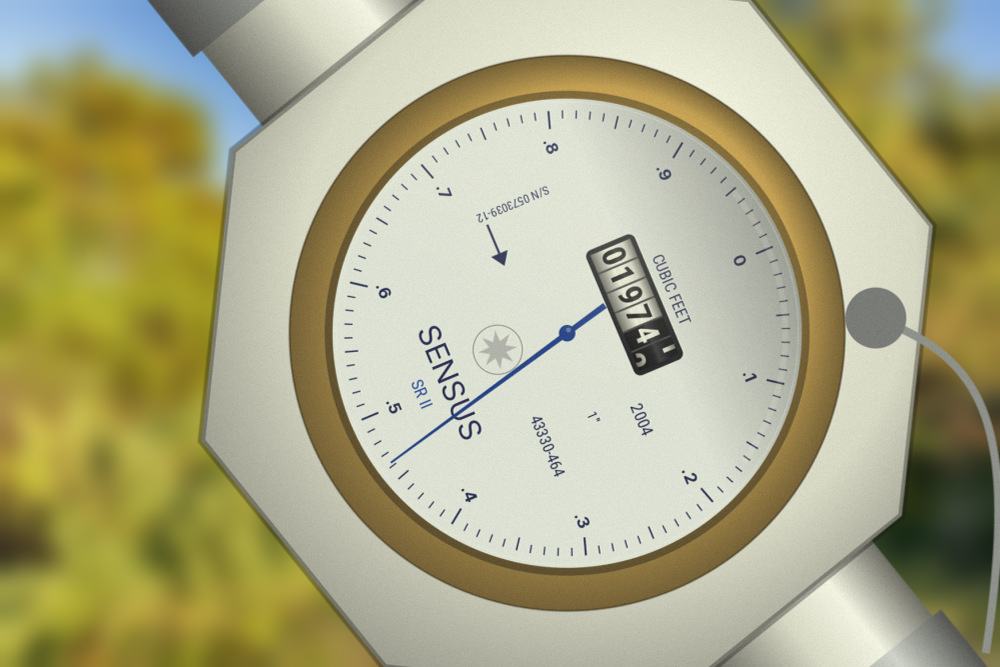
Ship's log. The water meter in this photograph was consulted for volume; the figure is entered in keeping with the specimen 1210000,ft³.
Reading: 19741.46,ft³
